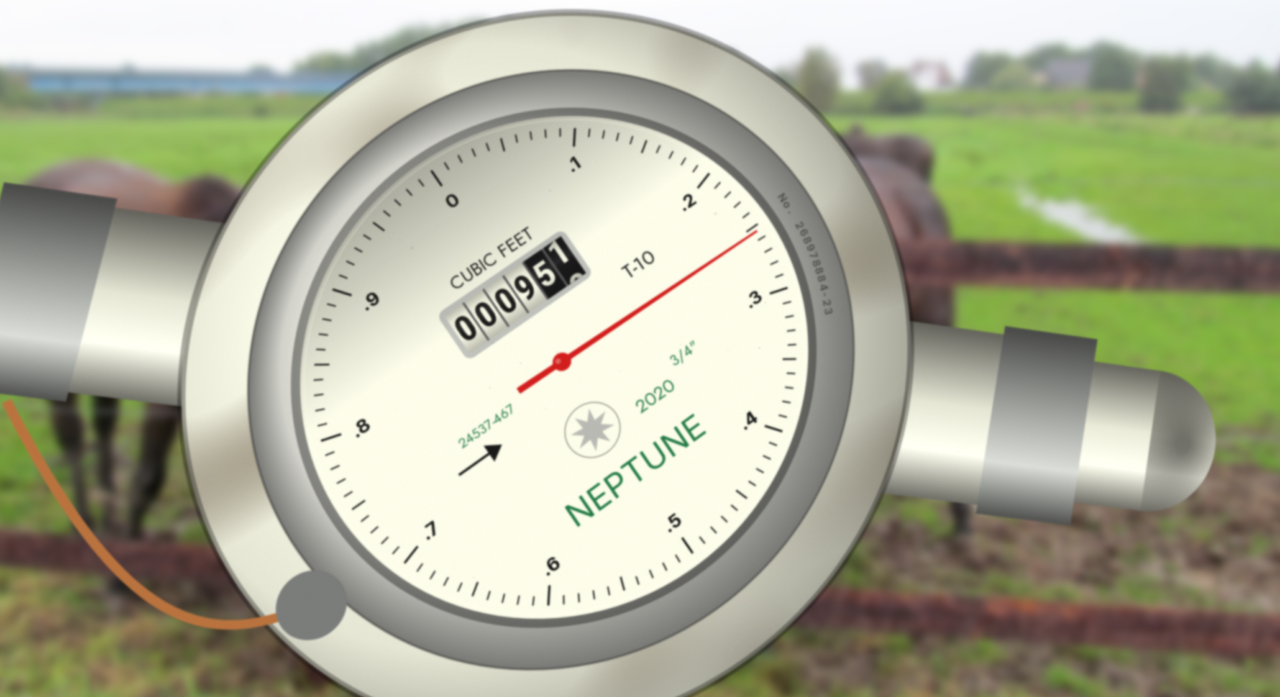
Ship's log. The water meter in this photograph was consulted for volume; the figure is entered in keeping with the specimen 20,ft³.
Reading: 951.25,ft³
